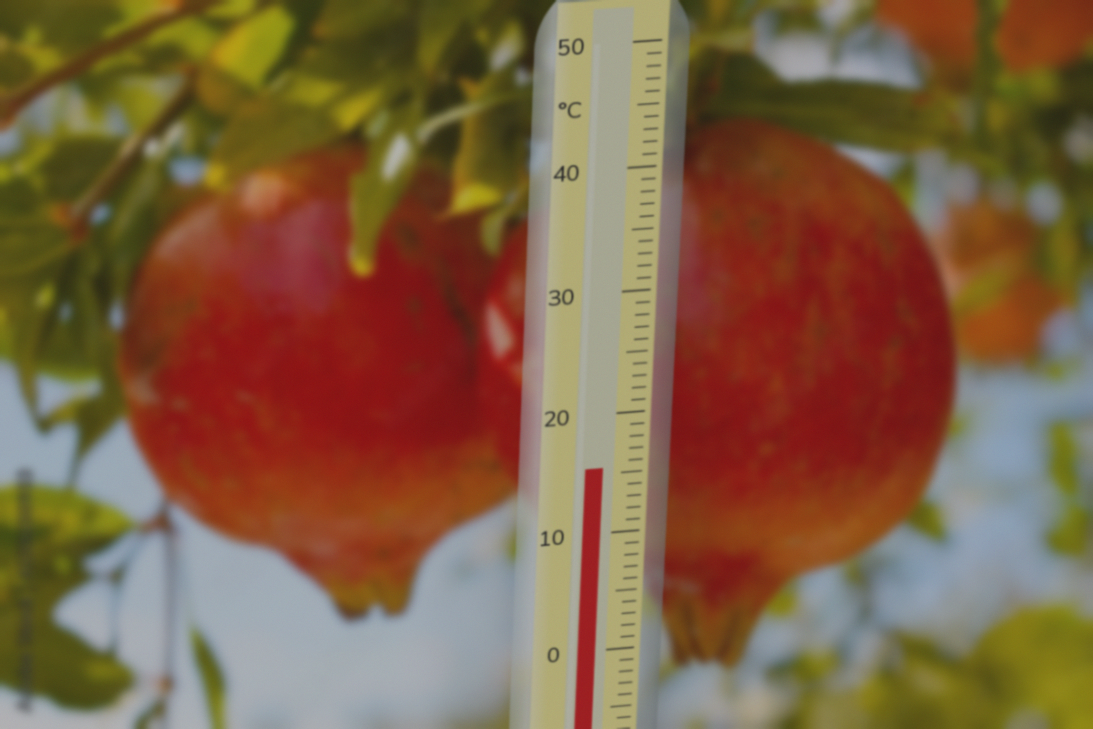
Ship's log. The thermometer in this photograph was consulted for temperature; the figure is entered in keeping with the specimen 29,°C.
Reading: 15.5,°C
